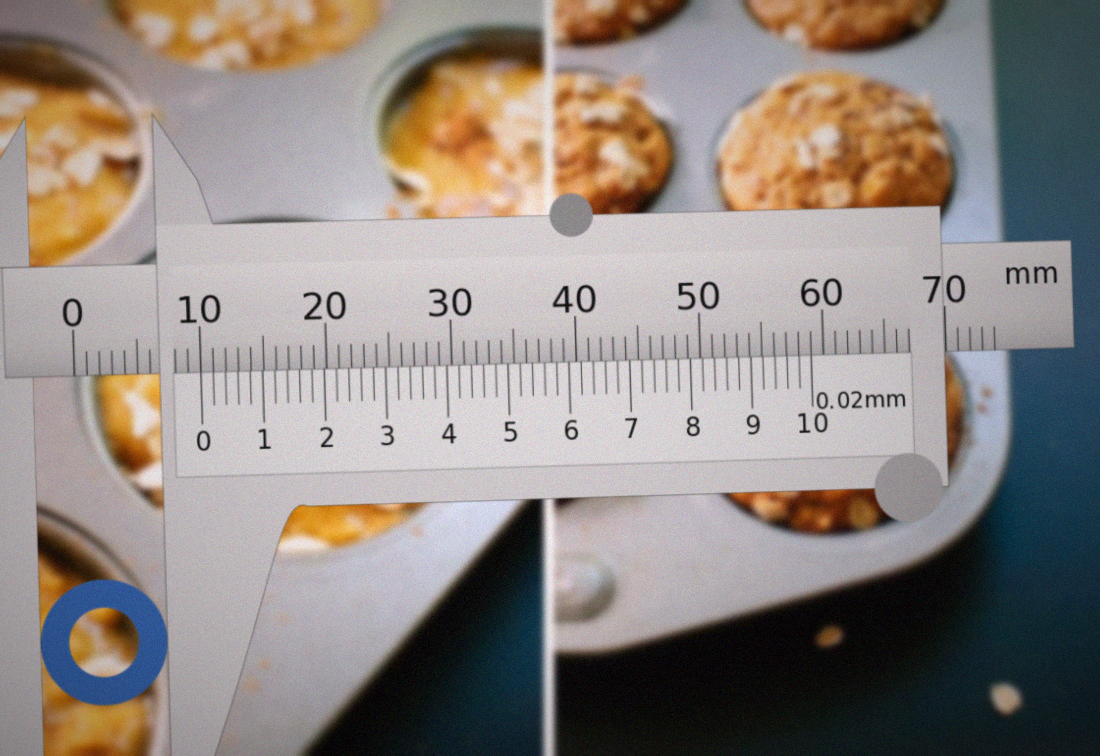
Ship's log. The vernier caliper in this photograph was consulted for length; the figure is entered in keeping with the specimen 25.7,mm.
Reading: 10.0,mm
